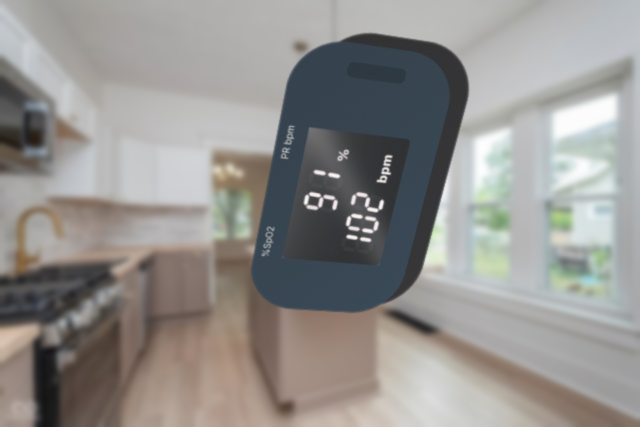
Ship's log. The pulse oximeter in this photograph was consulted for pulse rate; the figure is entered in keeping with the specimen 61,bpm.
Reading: 102,bpm
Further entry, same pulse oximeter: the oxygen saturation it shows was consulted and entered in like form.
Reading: 91,%
